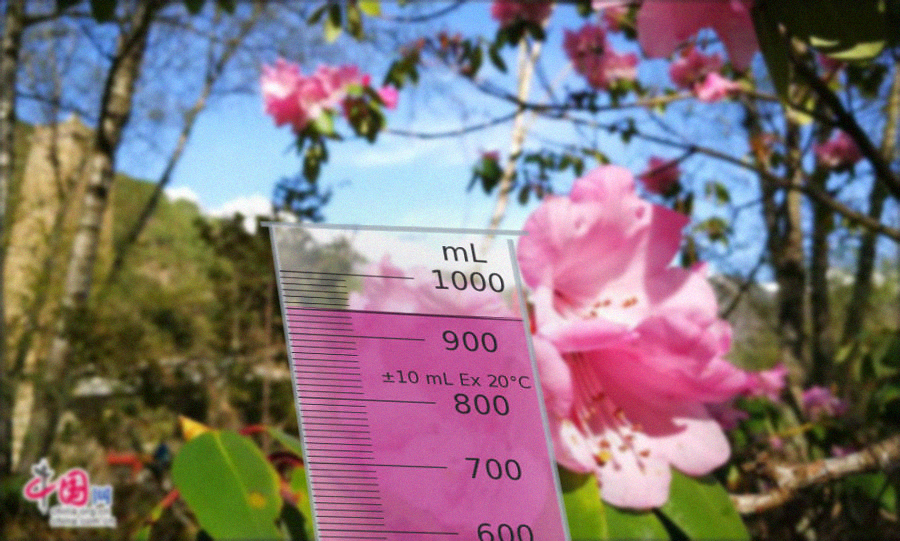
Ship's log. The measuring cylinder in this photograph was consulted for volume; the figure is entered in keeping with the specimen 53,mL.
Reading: 940,mL
